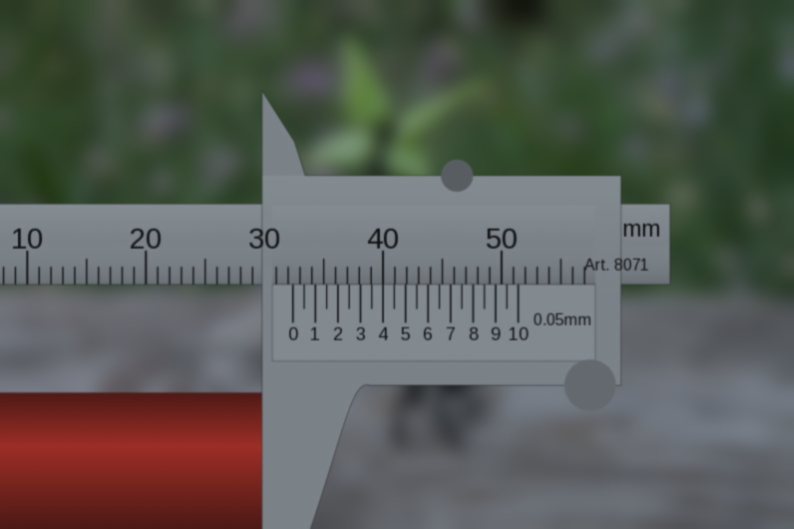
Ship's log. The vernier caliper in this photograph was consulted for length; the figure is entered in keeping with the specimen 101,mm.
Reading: 32.4,mm
